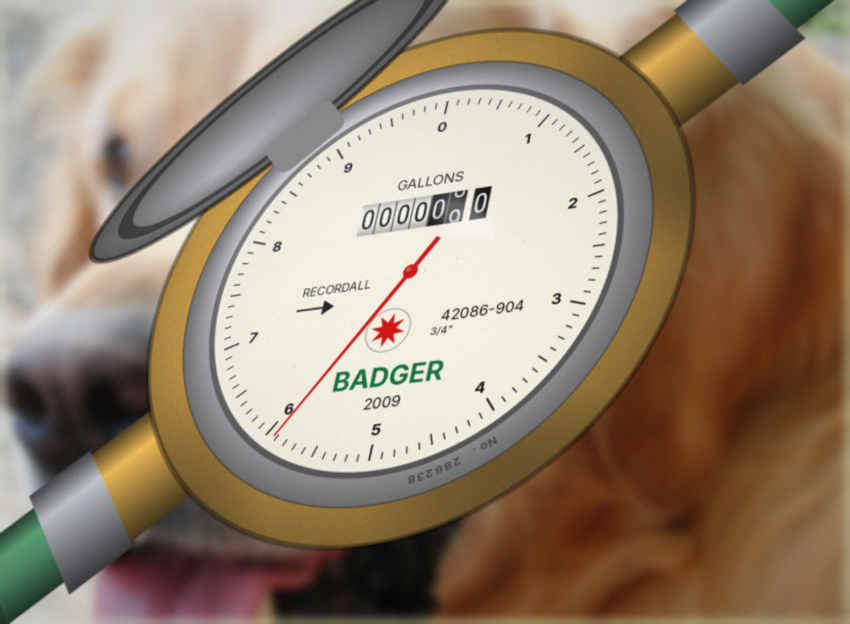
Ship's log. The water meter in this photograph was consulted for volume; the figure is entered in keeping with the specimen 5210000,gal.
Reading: 85.9,gal
